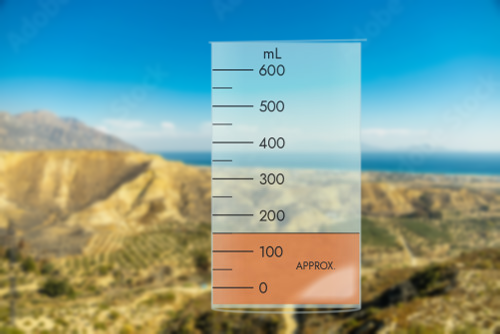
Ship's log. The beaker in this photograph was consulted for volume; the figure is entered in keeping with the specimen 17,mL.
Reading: 150,mL
